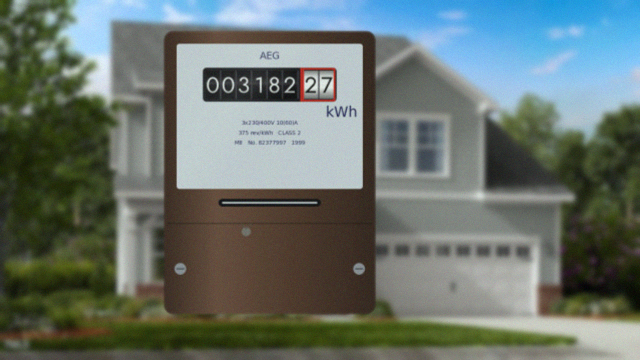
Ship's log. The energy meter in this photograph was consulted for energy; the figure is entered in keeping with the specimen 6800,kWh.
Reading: 3182.27,kWh
